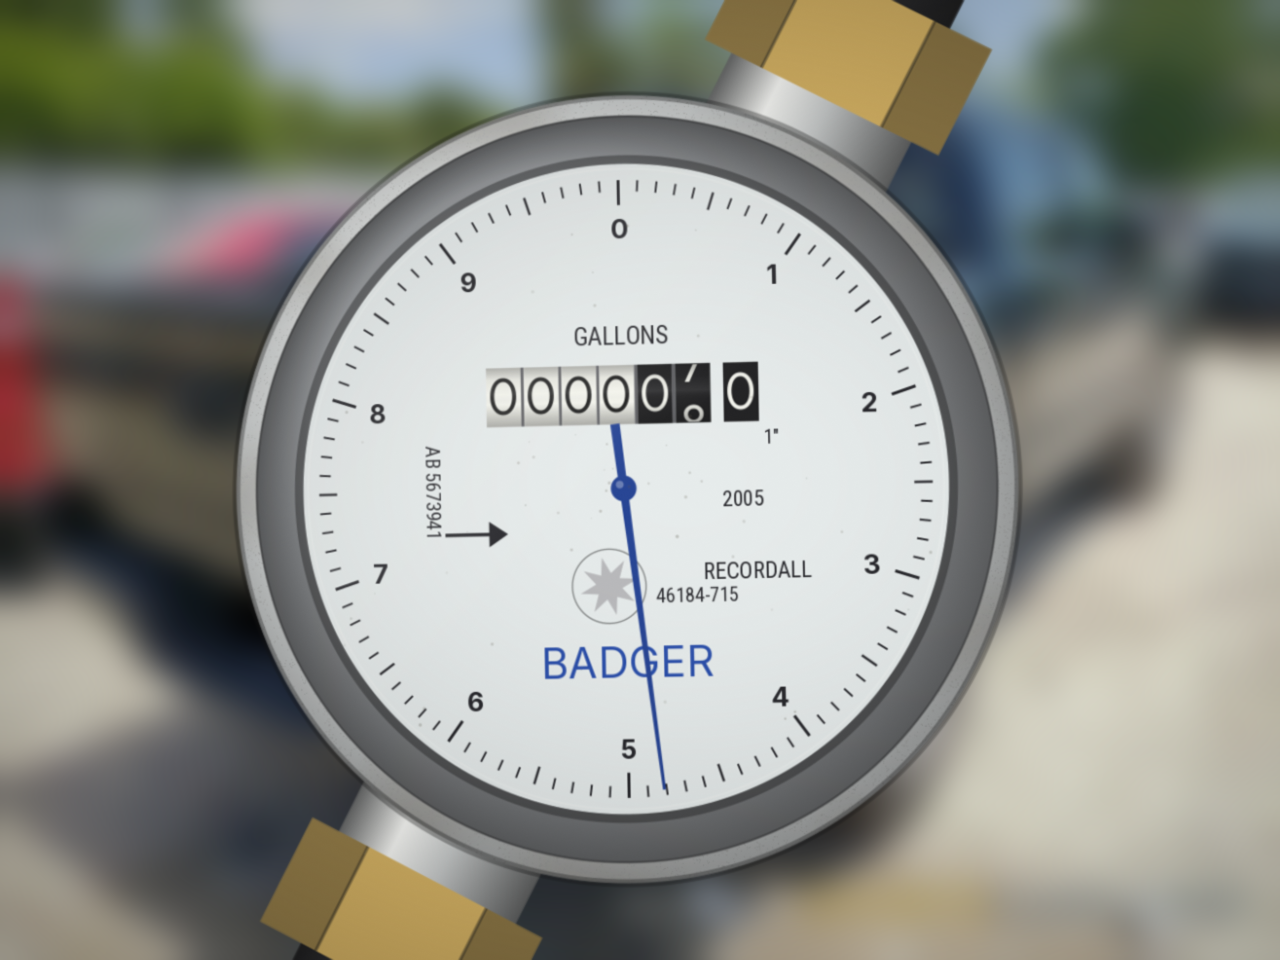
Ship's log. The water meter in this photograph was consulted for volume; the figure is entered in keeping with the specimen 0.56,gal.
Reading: 74.8,gal
